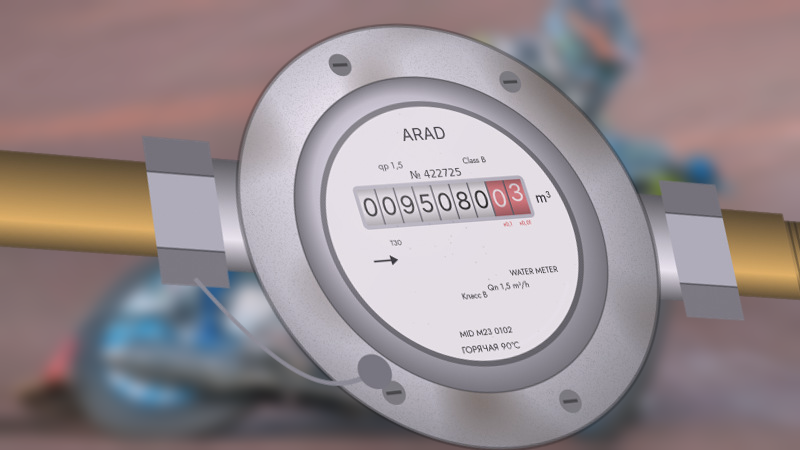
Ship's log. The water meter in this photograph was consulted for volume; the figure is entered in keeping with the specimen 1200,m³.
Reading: 95080.03,m³
